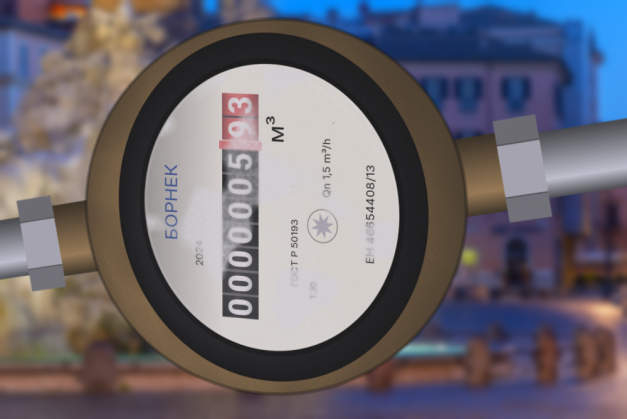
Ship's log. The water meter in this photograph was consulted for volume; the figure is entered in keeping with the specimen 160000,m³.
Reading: 5.93,m³
